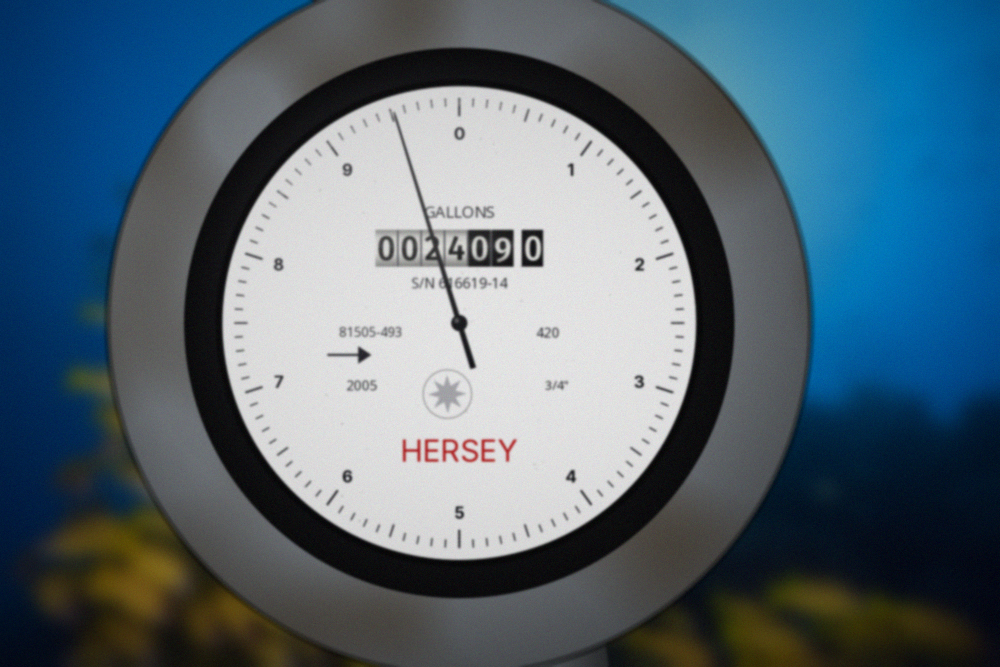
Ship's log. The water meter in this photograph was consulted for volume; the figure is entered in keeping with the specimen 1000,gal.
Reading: 24089.5,gal
